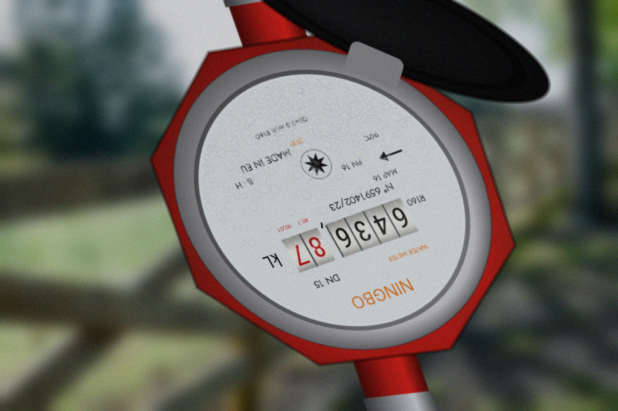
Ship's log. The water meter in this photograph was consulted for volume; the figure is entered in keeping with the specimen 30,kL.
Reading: 6436.87,kL
